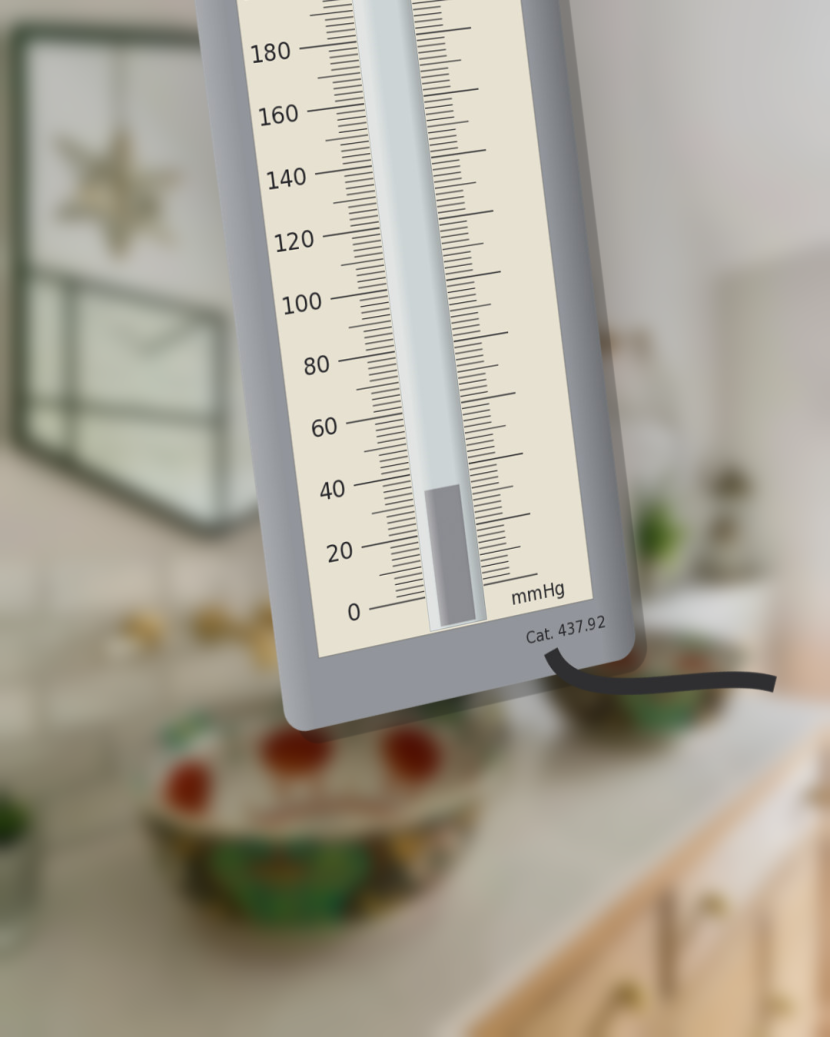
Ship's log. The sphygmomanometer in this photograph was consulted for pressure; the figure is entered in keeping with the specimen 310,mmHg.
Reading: 34,mmHg
